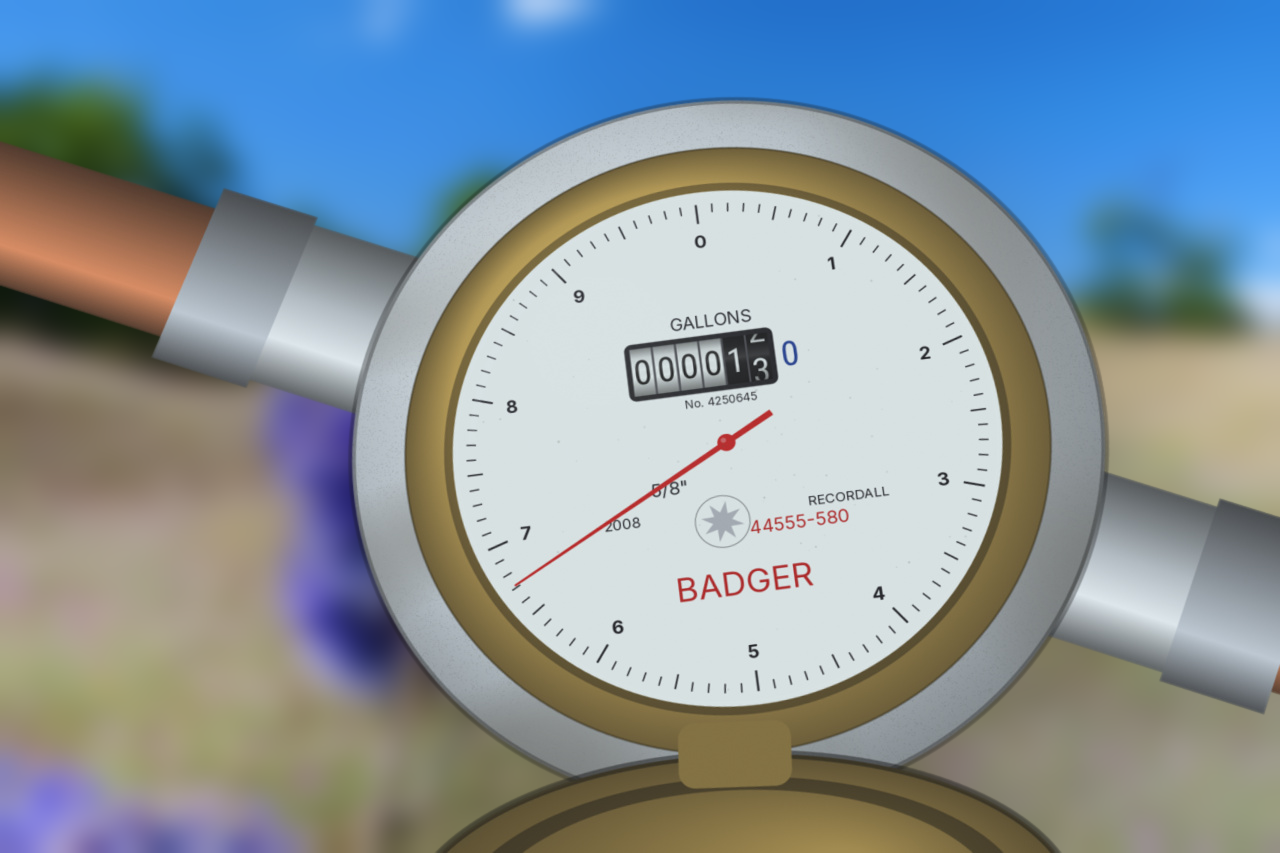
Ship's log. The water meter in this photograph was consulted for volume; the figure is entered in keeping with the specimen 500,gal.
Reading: 126.7,gal
